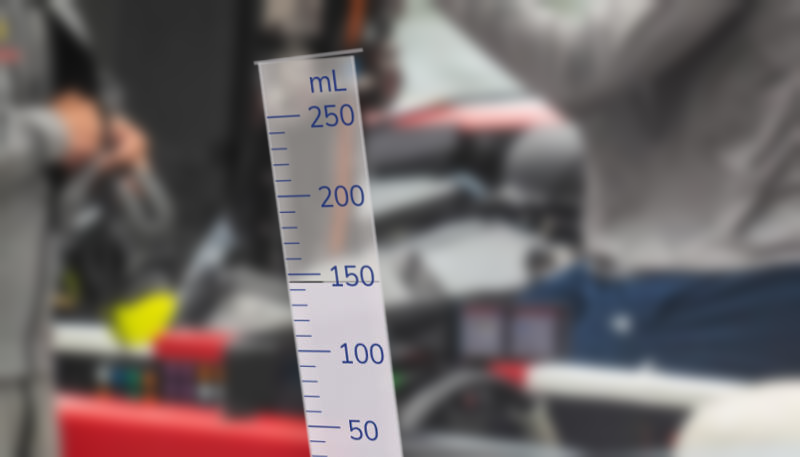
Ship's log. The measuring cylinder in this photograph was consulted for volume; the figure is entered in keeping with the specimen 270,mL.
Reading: 145,mL
